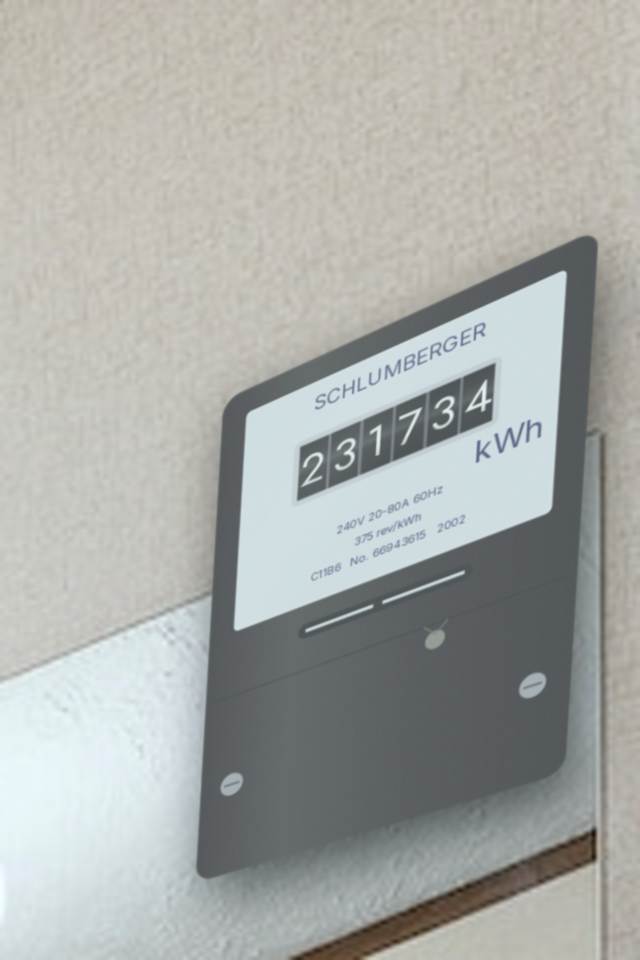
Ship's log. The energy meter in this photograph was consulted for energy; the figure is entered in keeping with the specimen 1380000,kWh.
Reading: 231734,kWh
